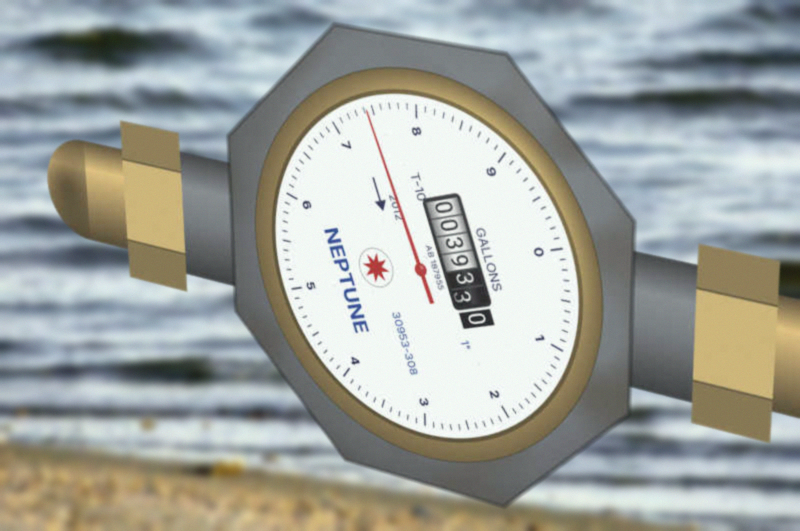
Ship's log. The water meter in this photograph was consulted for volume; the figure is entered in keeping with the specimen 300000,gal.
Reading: 39327.4,gal
